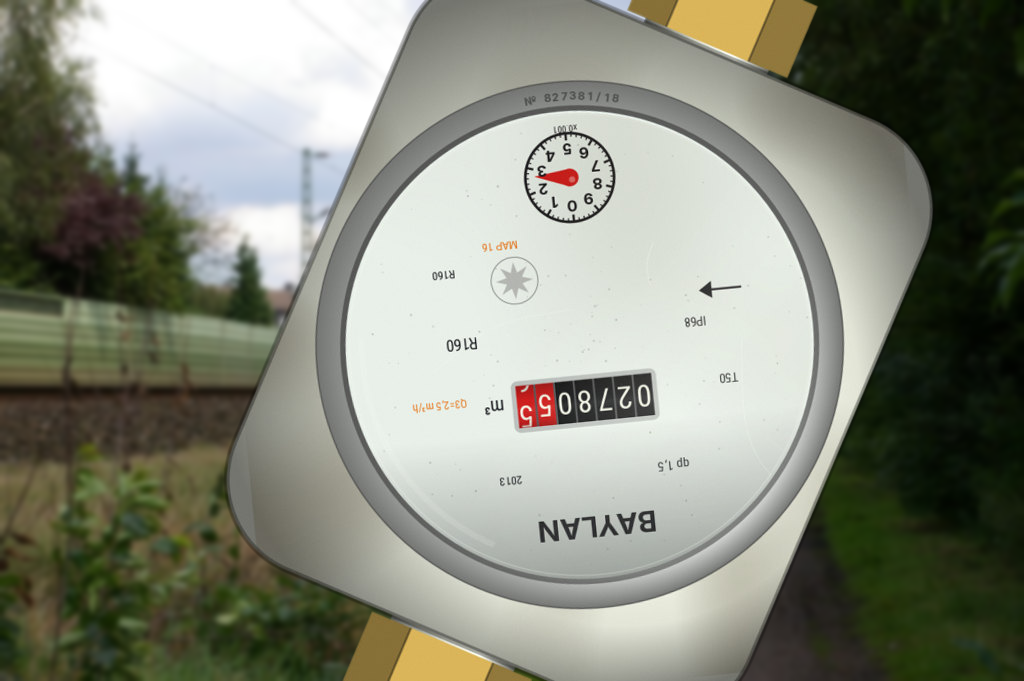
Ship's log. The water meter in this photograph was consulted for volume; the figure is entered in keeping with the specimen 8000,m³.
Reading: 2780.552,m³
